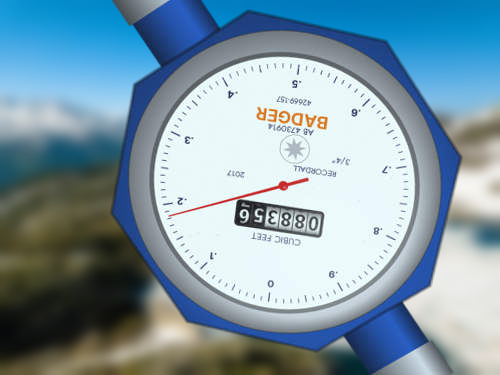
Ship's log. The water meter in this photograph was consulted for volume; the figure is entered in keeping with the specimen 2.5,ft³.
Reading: 88356.18,ft³
